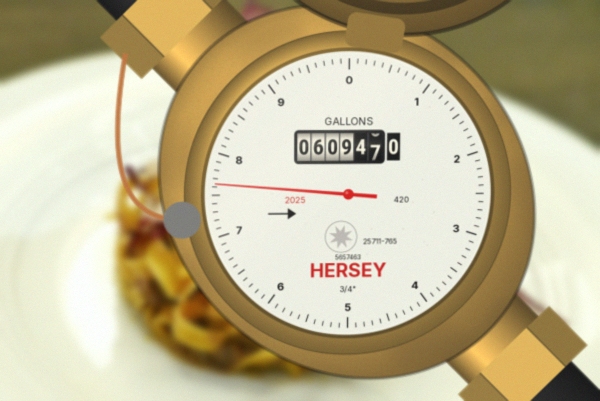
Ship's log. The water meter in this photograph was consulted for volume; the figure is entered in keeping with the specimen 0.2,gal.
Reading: 609467.6,gal
